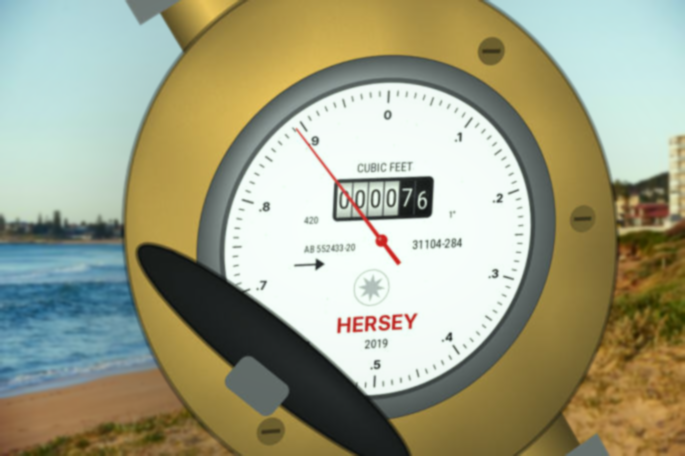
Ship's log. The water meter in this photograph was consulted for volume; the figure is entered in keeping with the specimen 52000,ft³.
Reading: 75.89,ft³
